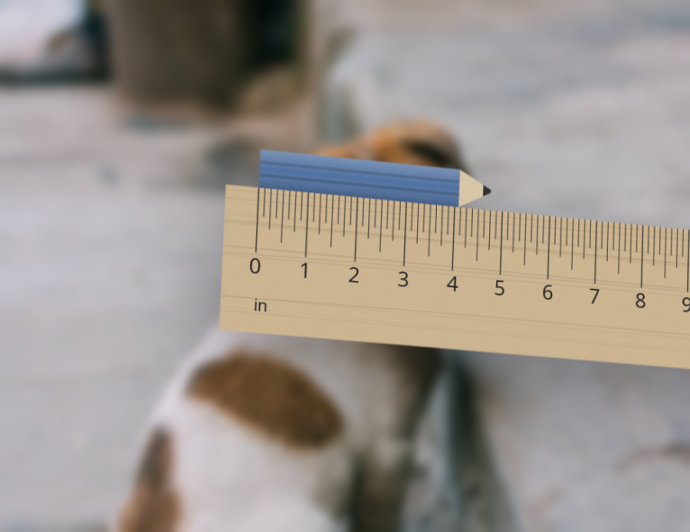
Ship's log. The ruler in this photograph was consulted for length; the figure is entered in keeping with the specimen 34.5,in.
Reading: 4.75,in
